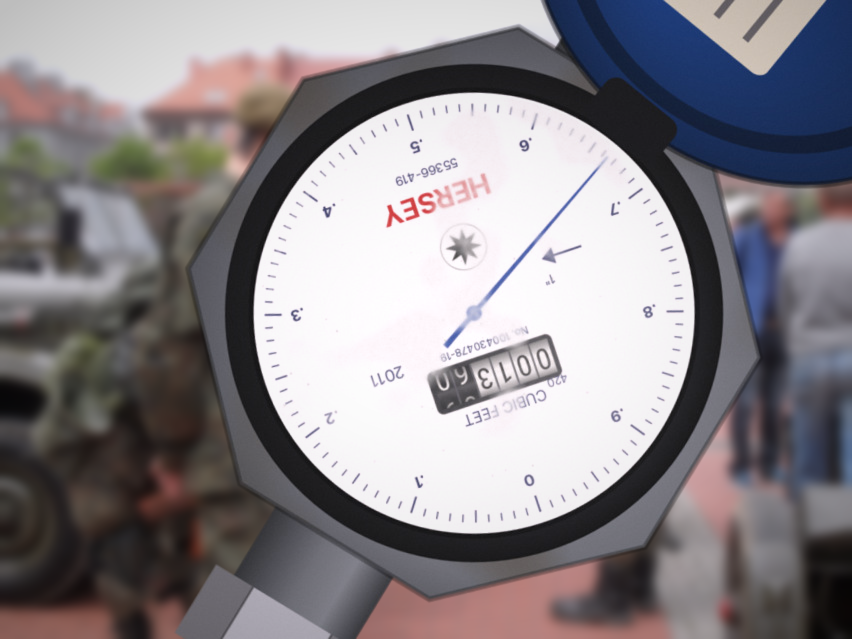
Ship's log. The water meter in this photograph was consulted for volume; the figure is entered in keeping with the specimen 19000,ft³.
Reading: 1359.66,ft³
